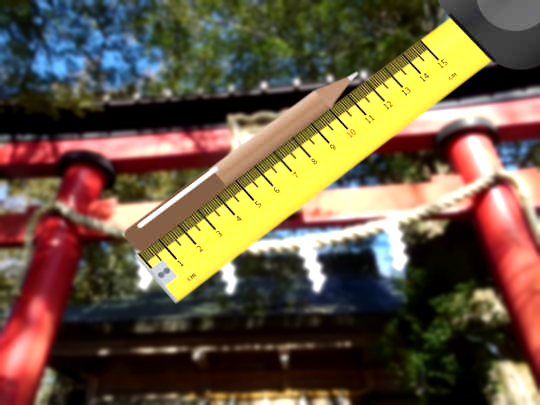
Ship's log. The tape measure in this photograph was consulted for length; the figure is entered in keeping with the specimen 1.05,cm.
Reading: 12,cm
